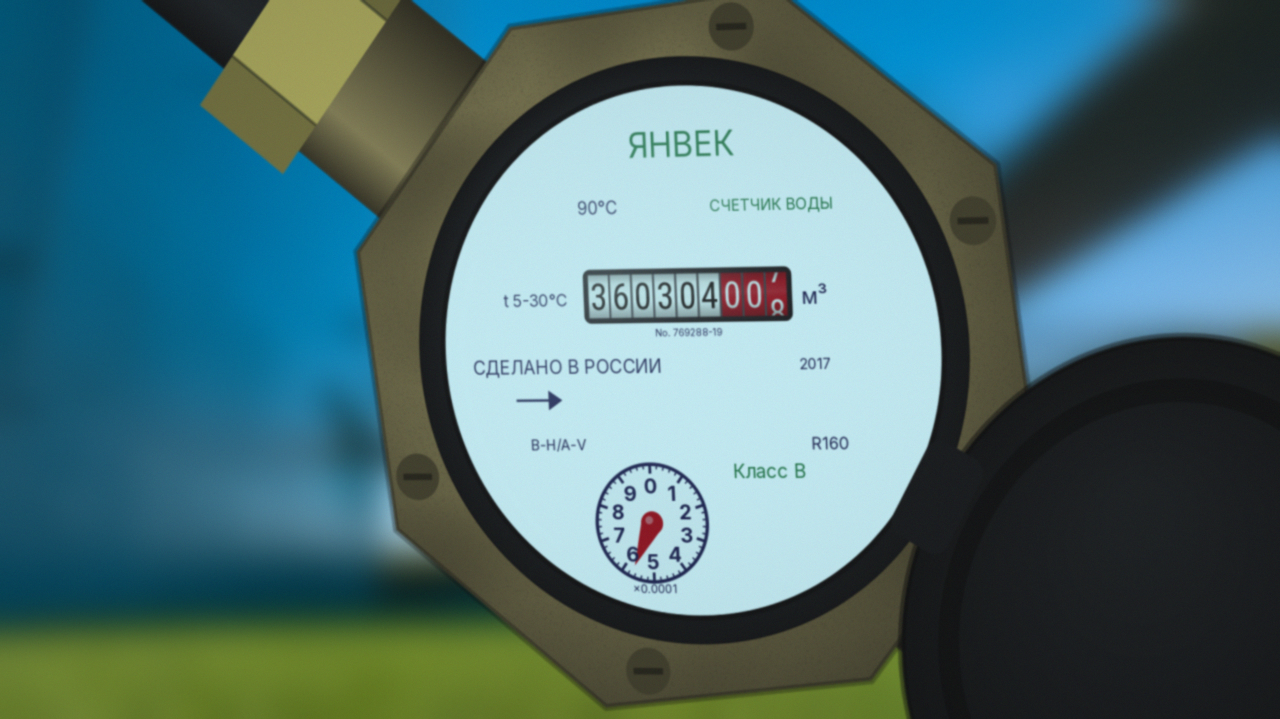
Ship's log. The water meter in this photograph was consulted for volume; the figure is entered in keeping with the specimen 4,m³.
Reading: 360304.0075,m³
